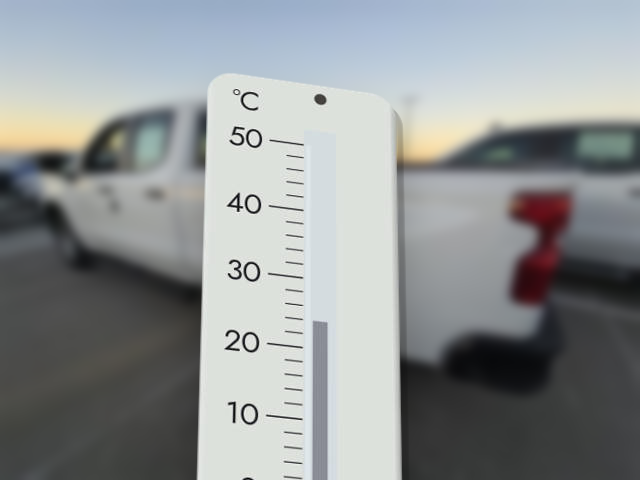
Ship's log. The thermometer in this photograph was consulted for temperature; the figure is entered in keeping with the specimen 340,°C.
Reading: 24,°C
